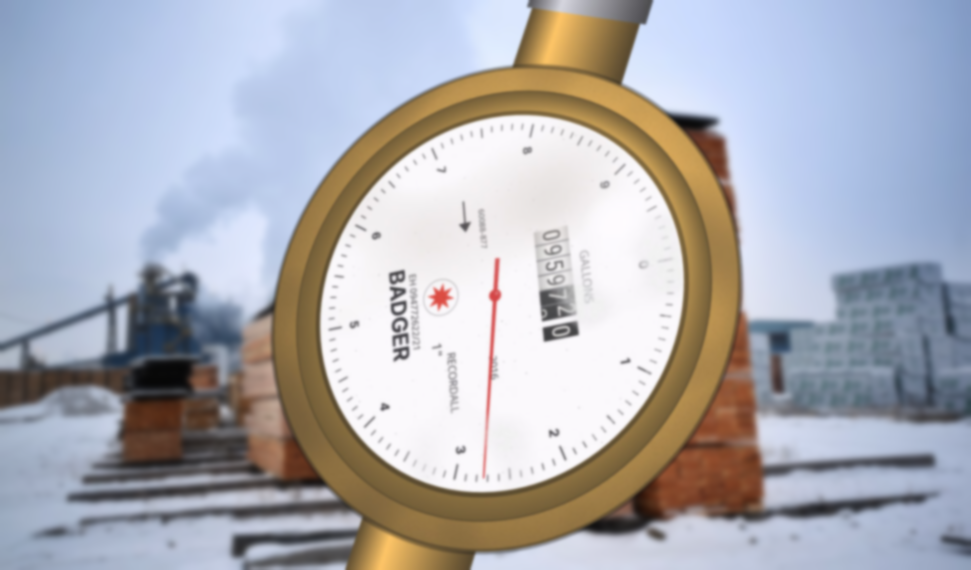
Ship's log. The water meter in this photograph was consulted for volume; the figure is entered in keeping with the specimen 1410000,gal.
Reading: 959722.7,gal
